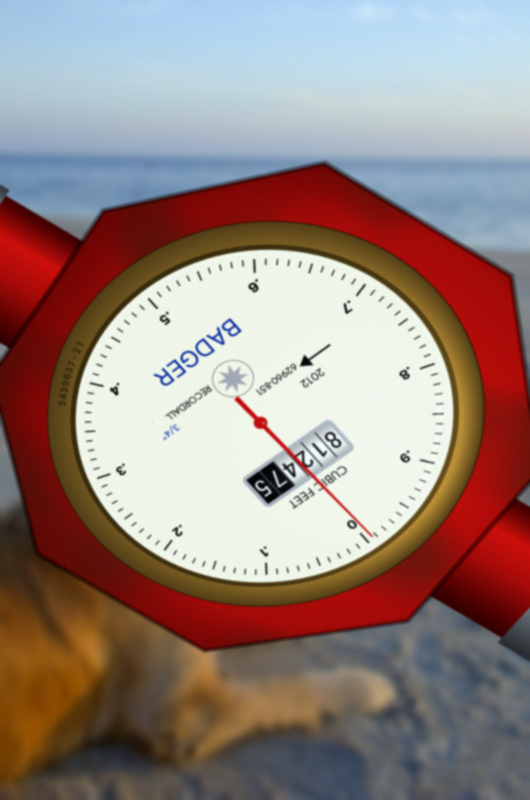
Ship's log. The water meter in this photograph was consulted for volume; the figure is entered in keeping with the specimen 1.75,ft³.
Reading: 812474.99,ft³
